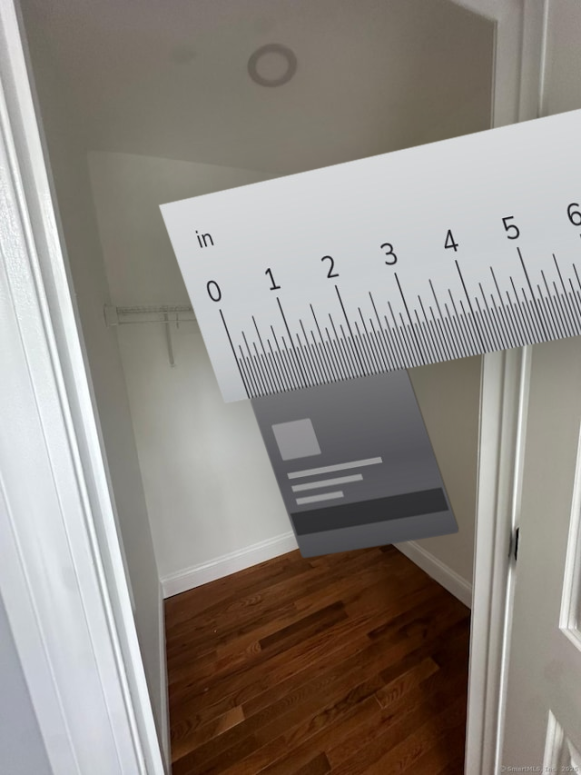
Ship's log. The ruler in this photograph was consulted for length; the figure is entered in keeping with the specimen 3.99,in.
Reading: 2.6875,in
